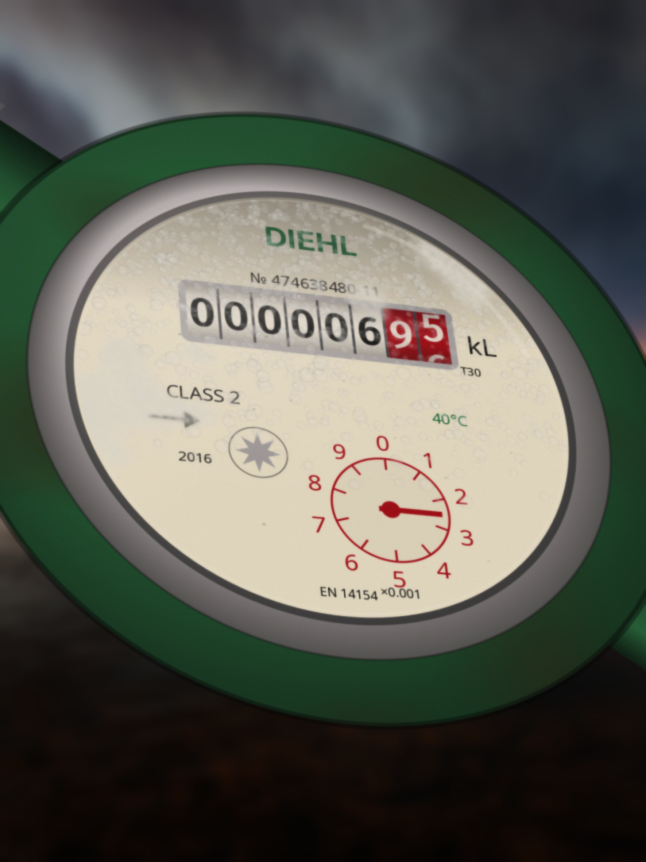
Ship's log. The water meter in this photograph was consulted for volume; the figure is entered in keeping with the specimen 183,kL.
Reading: 6.952,kL
